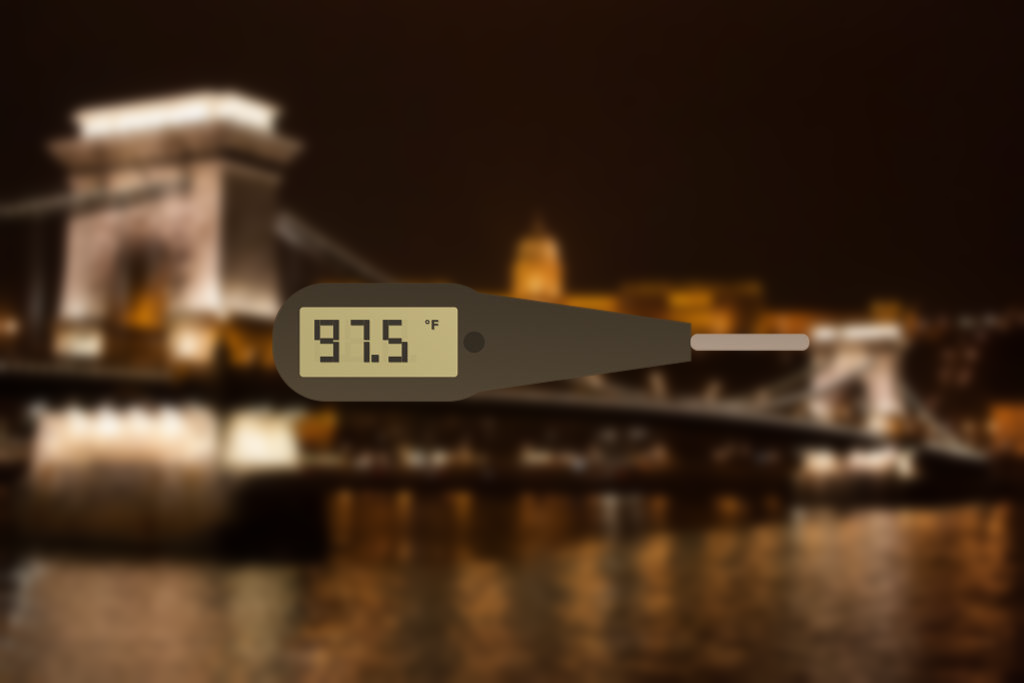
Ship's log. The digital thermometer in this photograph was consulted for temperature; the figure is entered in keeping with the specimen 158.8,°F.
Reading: 97.5,°F
